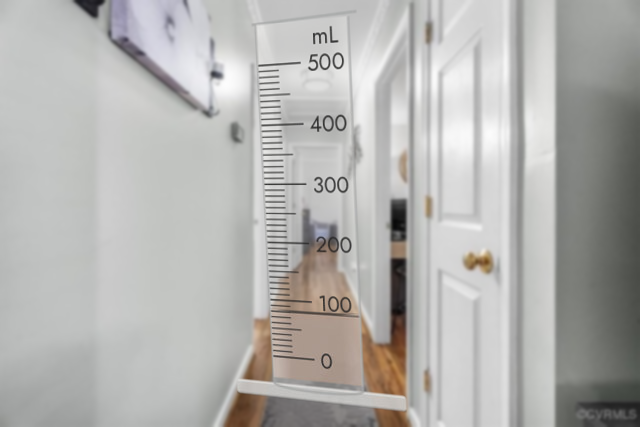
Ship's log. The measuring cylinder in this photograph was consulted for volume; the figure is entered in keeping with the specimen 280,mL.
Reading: 80,mL
